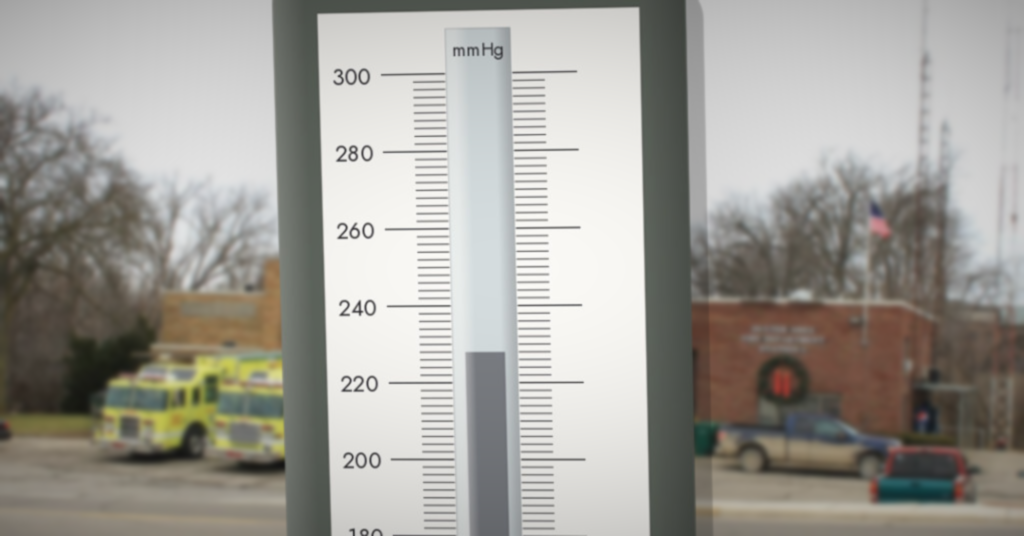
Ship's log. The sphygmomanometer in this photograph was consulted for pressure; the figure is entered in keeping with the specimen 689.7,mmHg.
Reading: 228,mmHg
